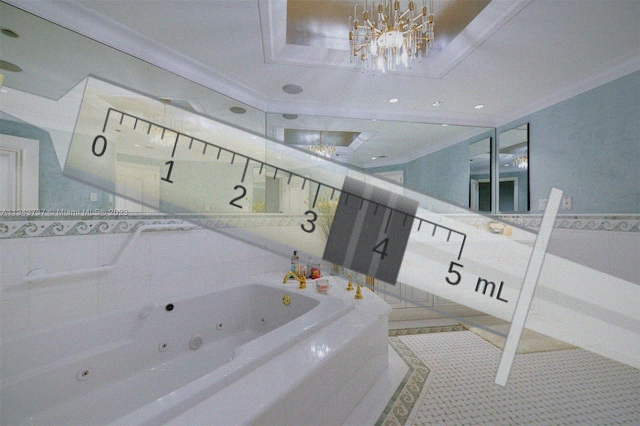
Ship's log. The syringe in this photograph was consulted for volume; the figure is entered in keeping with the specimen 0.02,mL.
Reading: 3.3,mL
